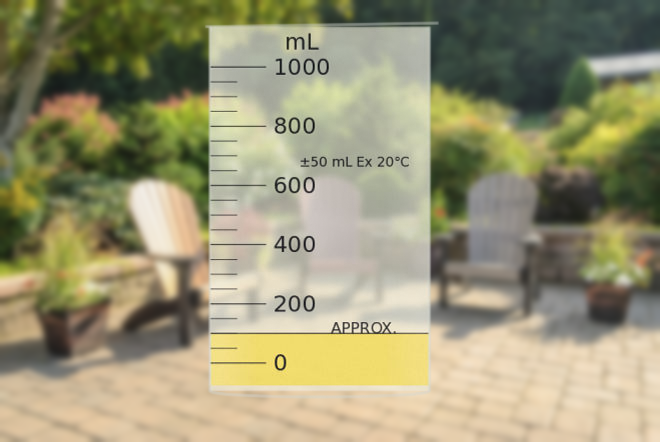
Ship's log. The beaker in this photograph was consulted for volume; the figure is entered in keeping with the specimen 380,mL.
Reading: 100,mL
